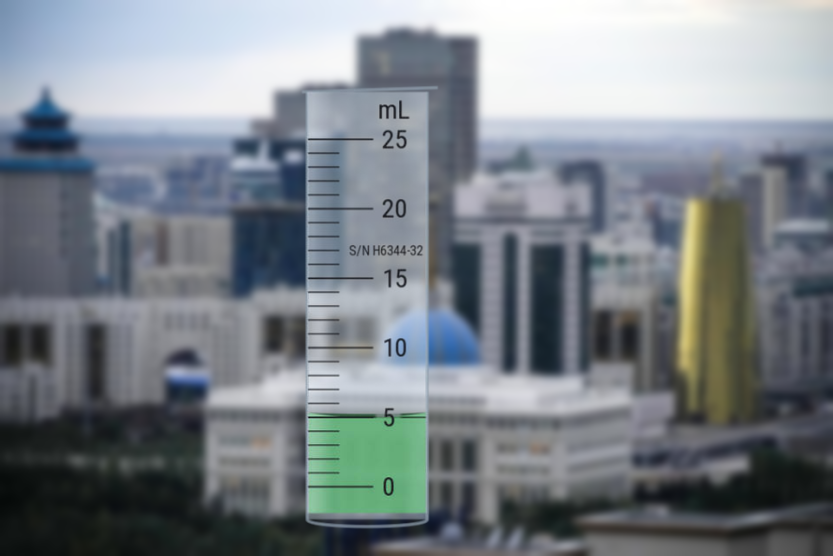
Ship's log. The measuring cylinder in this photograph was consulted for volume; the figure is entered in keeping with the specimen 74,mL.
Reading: 5,mL
